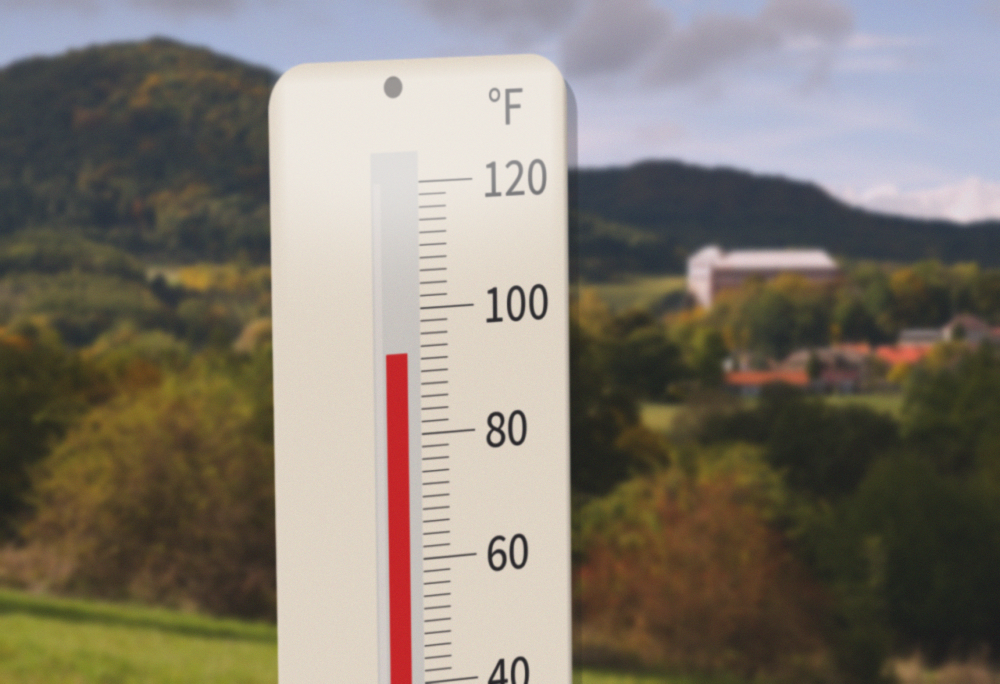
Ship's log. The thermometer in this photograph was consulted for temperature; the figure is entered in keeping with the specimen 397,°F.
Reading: 93,°F
